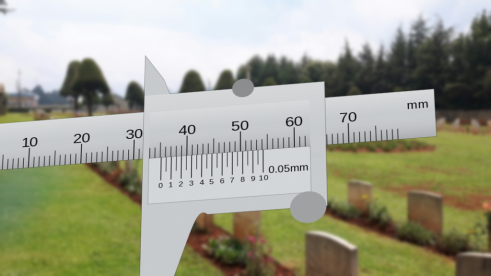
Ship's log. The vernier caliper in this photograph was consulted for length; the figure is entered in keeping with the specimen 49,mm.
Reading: 35.2,mm
